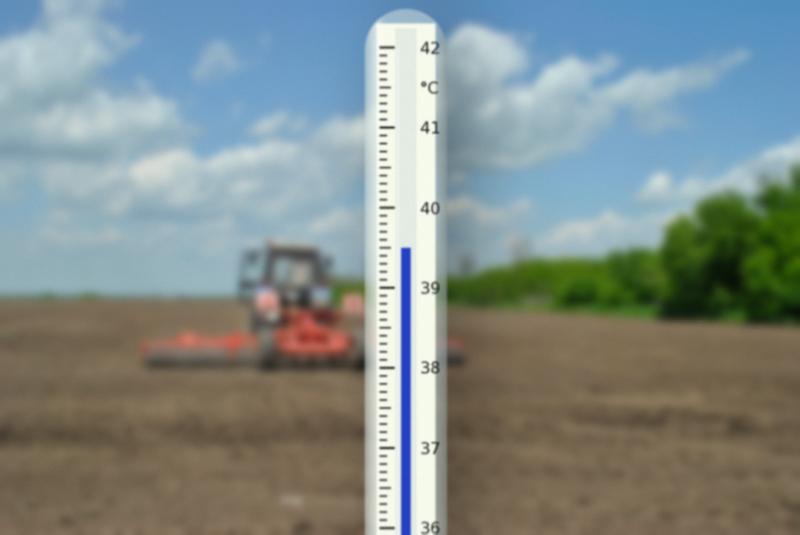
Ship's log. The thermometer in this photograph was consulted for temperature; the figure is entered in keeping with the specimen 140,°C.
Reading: 39.5,°C
